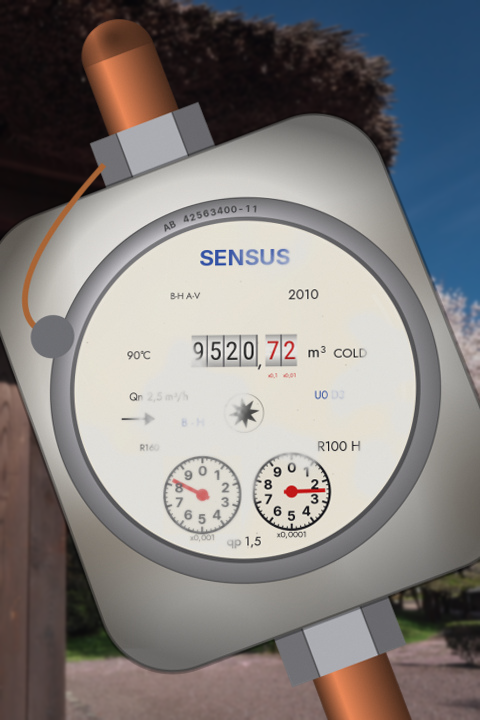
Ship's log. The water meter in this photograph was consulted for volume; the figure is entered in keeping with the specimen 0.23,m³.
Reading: 9520.7282,m³
